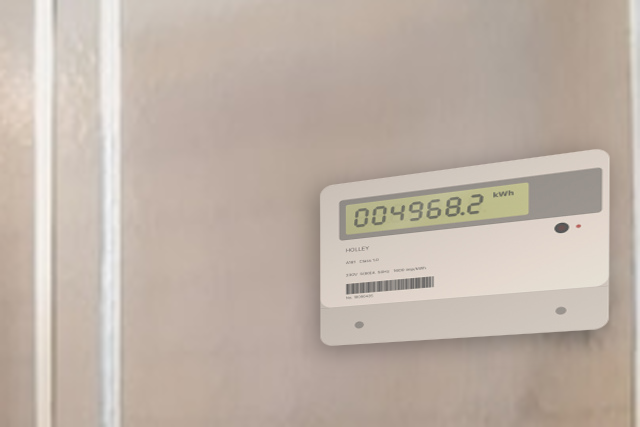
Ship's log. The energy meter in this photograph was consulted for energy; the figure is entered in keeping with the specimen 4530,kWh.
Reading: 4968.2,kWh
